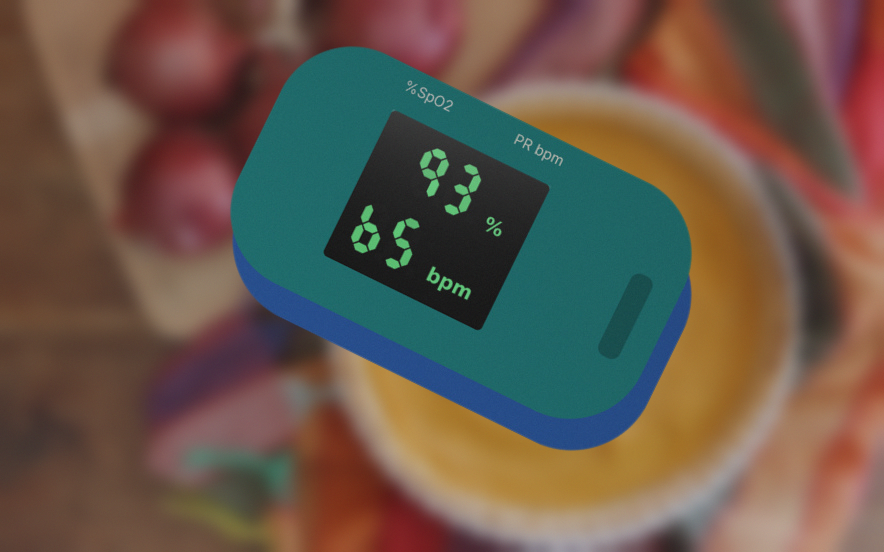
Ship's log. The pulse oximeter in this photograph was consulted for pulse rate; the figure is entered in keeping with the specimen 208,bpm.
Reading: 65,bpm
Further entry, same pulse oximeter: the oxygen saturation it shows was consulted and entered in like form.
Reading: 93,%
